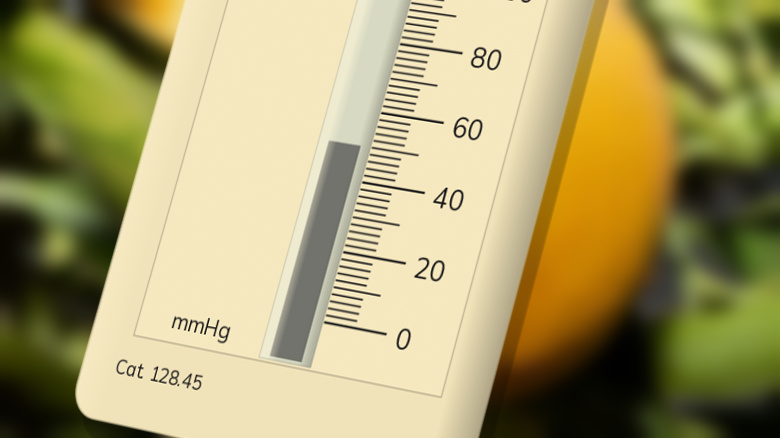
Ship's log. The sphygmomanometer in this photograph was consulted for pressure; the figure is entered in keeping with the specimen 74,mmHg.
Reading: 50,mmHg
